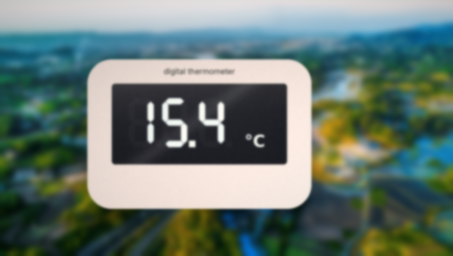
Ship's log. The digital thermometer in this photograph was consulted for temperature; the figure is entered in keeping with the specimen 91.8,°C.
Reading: 15.4,°C
